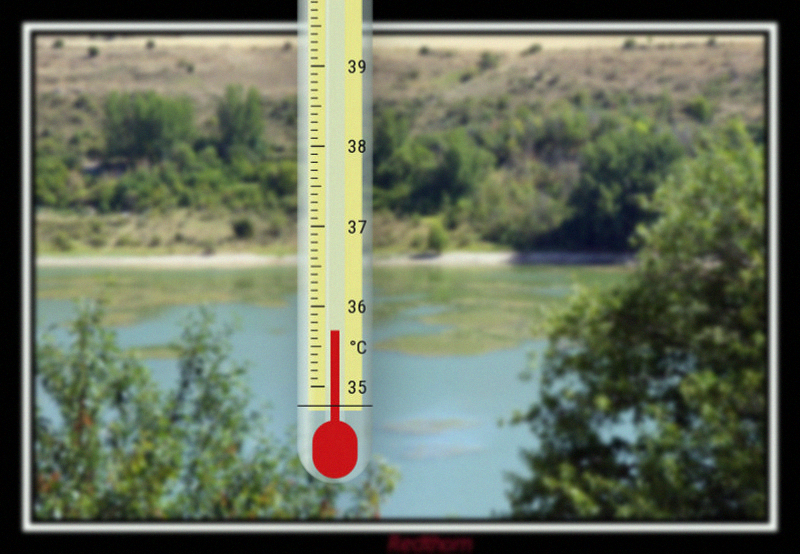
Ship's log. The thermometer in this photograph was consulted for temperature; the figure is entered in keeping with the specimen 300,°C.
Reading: 35.7,°C
